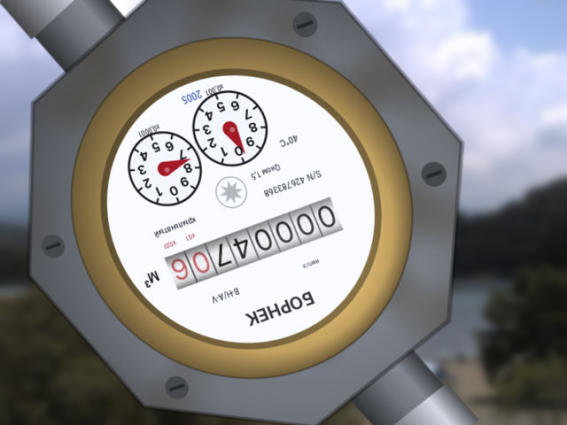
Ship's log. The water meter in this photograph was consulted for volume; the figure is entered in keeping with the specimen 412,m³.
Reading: 47.0597,m³
